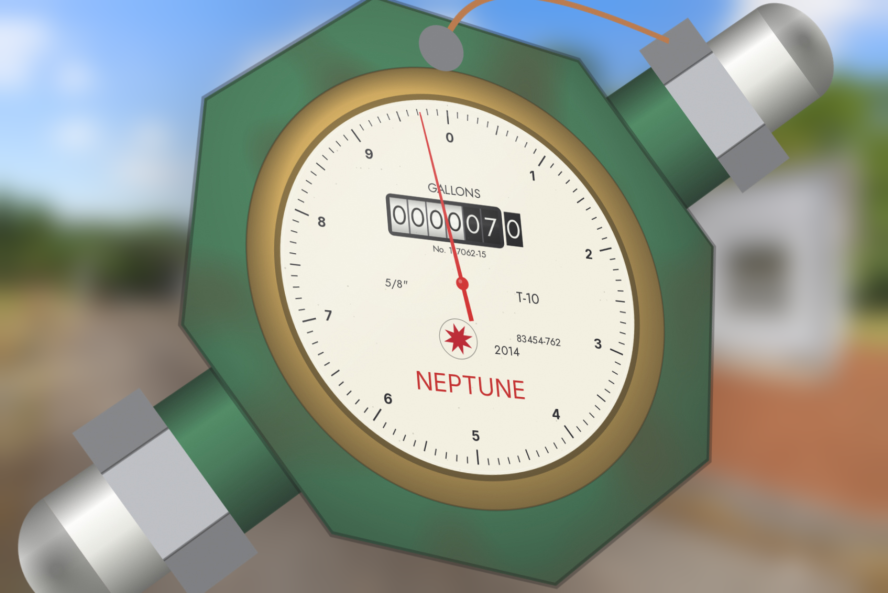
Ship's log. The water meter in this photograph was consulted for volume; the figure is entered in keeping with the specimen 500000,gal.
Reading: 69.7,gal
